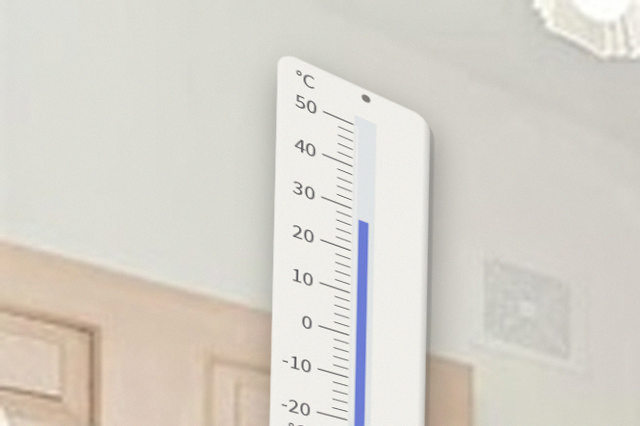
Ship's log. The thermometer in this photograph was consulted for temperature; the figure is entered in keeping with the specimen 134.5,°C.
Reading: 28,°C
